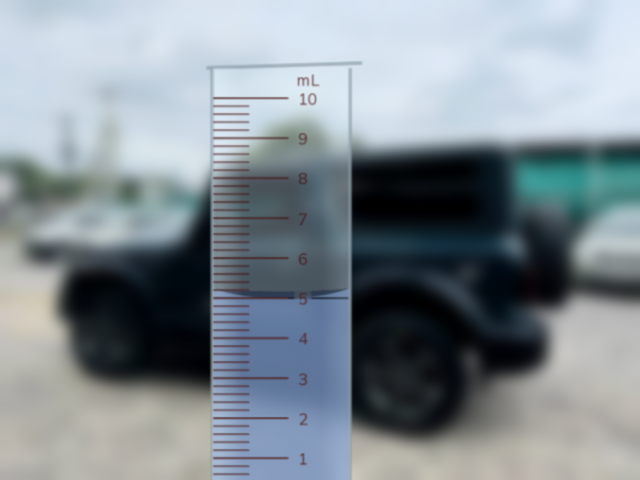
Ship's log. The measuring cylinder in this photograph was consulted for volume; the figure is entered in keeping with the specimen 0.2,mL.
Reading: 5,mL
